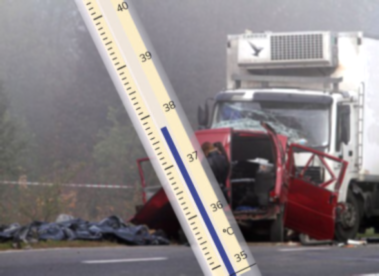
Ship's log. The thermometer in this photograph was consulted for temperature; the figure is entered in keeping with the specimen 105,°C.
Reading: 37.7,°C
